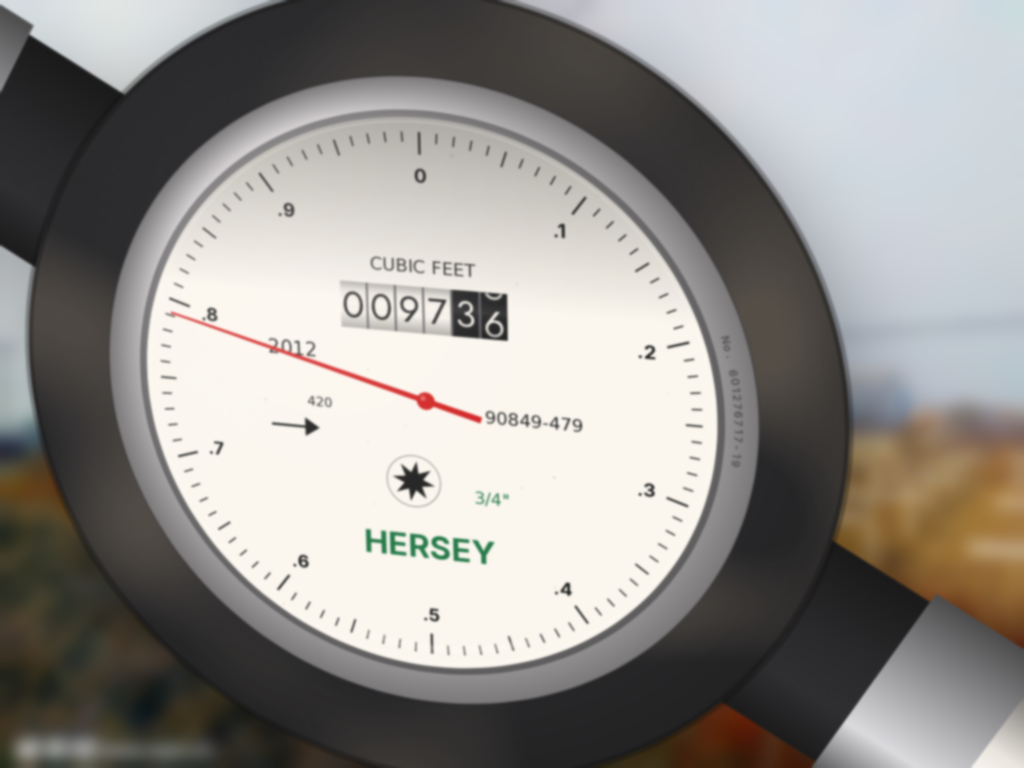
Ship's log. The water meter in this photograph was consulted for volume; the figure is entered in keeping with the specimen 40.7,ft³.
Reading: 9735.79,ft³
